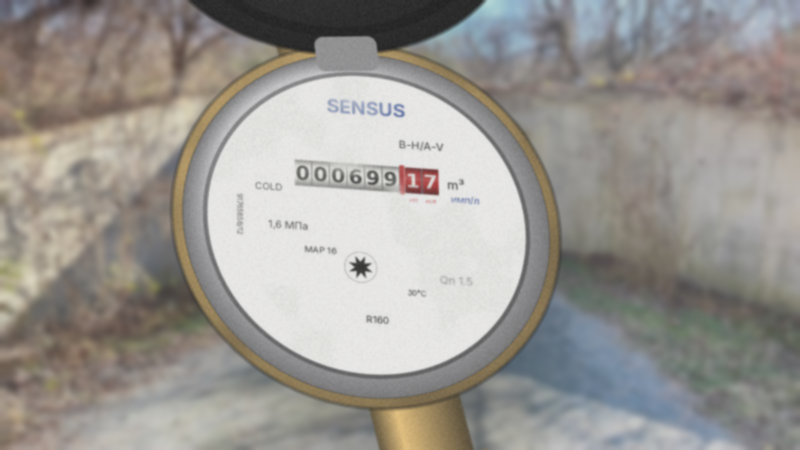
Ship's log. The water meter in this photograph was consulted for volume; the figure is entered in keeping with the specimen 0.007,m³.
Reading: 699.17,m³
